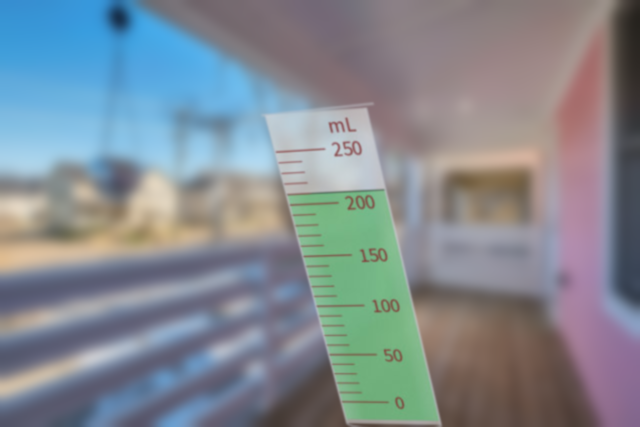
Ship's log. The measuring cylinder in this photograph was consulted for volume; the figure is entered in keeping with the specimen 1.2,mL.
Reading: 210,mL
